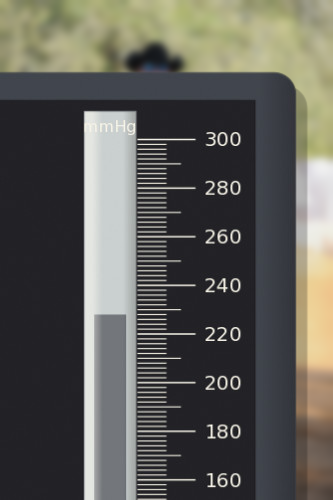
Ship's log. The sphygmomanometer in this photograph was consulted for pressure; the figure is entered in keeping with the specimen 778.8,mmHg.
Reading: 228,mmHg
